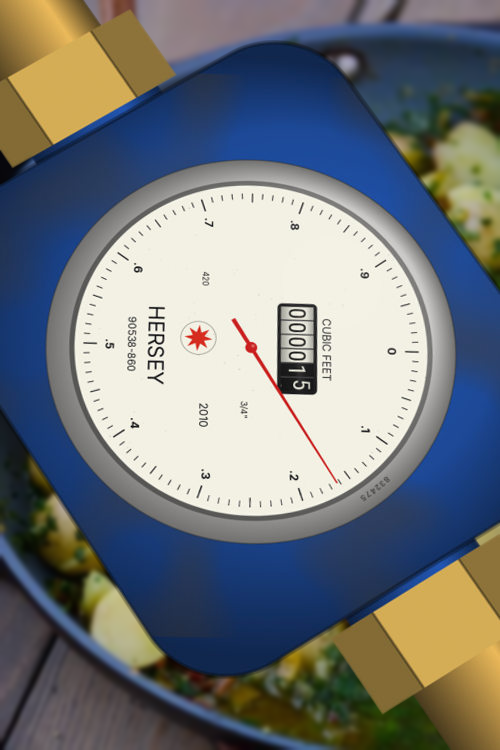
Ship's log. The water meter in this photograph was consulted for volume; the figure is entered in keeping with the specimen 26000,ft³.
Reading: 15.16,ft³
